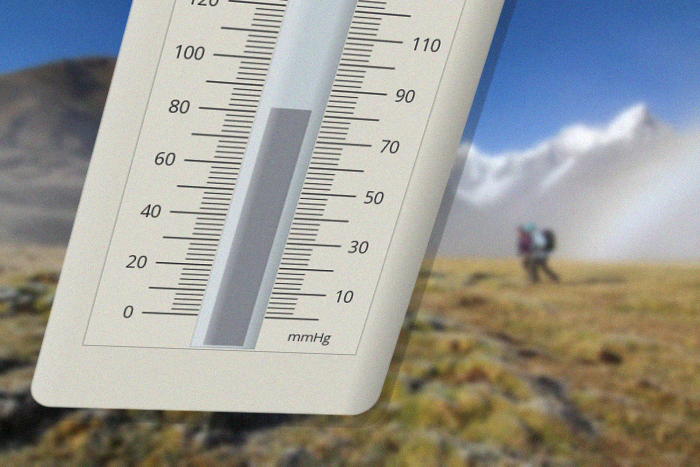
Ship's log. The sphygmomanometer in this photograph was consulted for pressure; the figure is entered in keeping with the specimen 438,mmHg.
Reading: 82,mmHg
